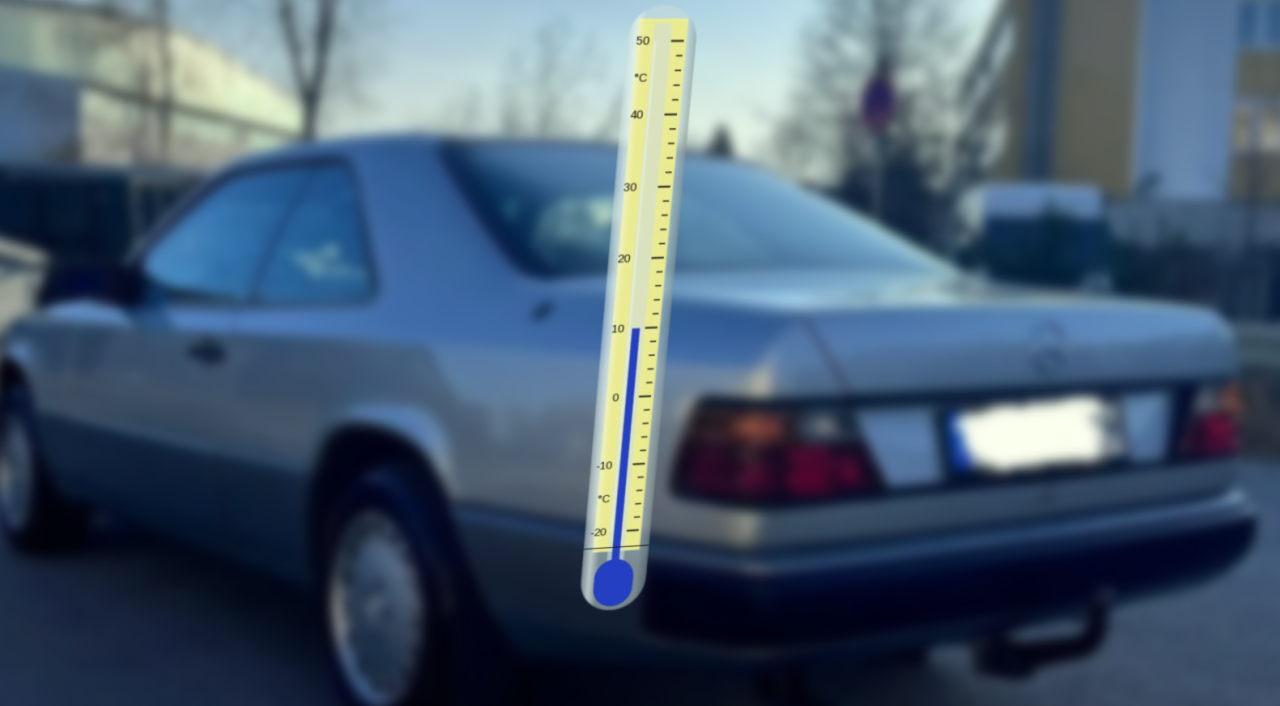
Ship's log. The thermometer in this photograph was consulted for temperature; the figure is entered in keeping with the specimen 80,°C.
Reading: 10,°C
